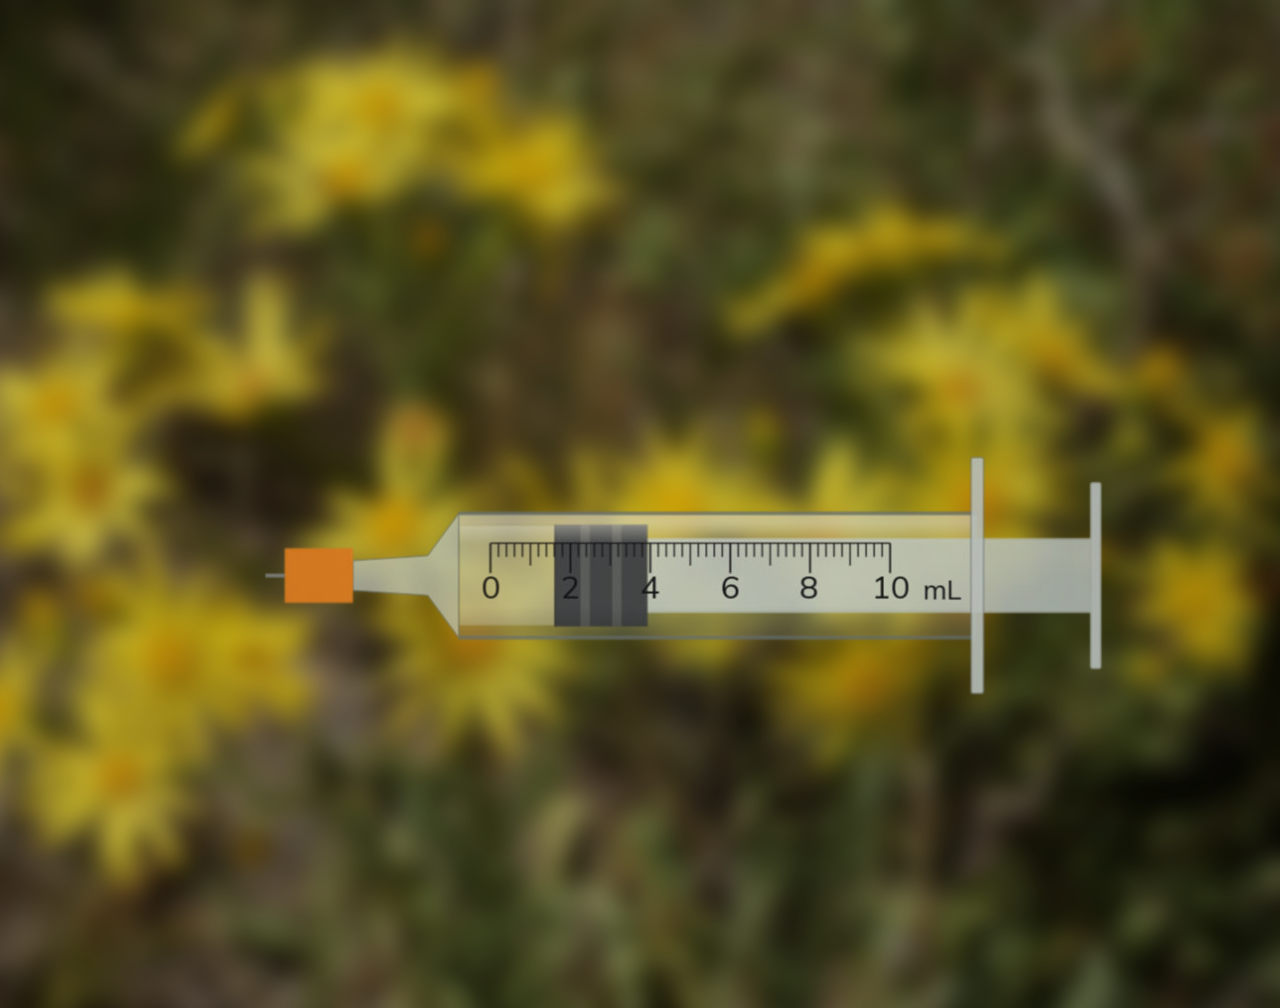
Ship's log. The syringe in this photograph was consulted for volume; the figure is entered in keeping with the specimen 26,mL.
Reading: 1.6,mL
